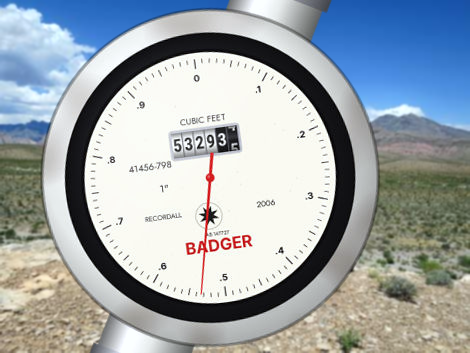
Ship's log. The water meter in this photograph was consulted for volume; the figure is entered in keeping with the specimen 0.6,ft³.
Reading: 532934.53,ft³
